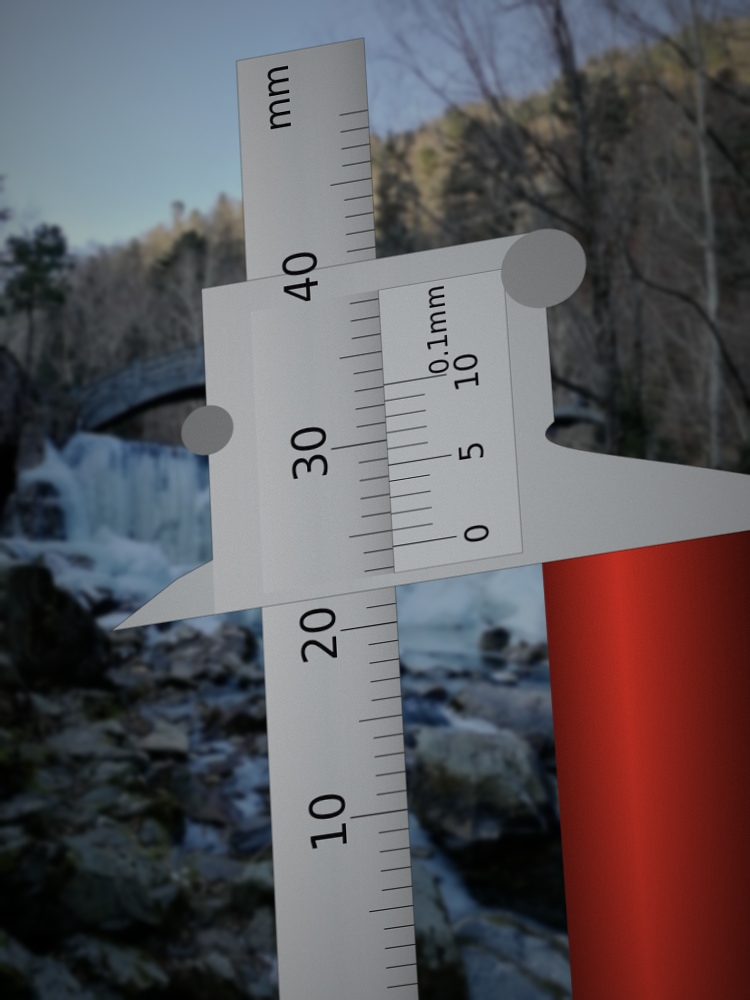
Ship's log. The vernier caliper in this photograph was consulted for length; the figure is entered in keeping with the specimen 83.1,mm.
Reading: 24.1,mm
